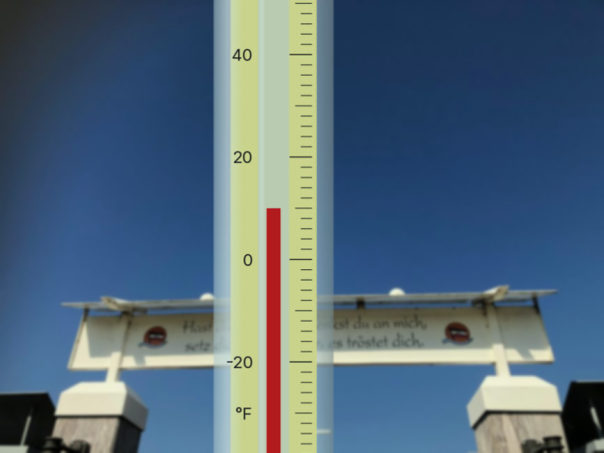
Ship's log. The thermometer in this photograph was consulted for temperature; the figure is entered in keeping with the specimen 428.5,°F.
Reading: 10,°F
